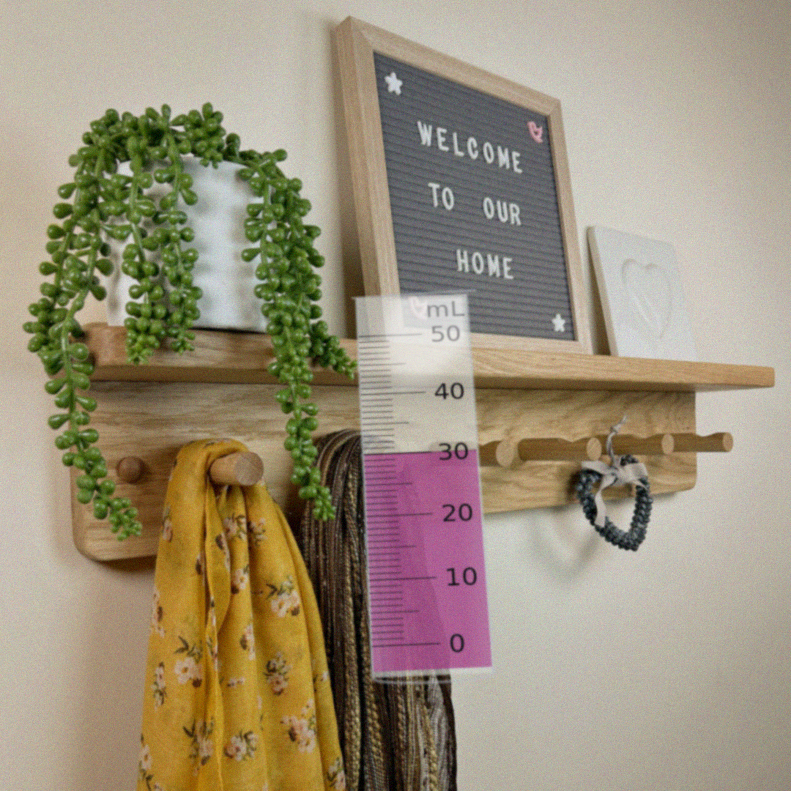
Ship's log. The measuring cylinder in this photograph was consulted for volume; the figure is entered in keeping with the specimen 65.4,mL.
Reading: 30,mL
